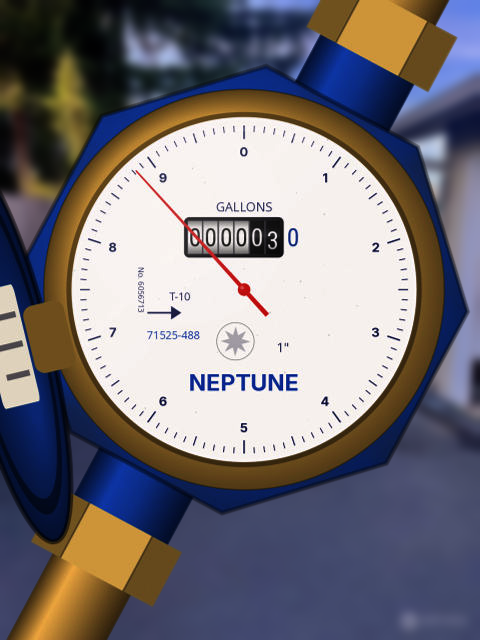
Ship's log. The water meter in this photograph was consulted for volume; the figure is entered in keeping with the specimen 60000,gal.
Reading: 28.8,gal
